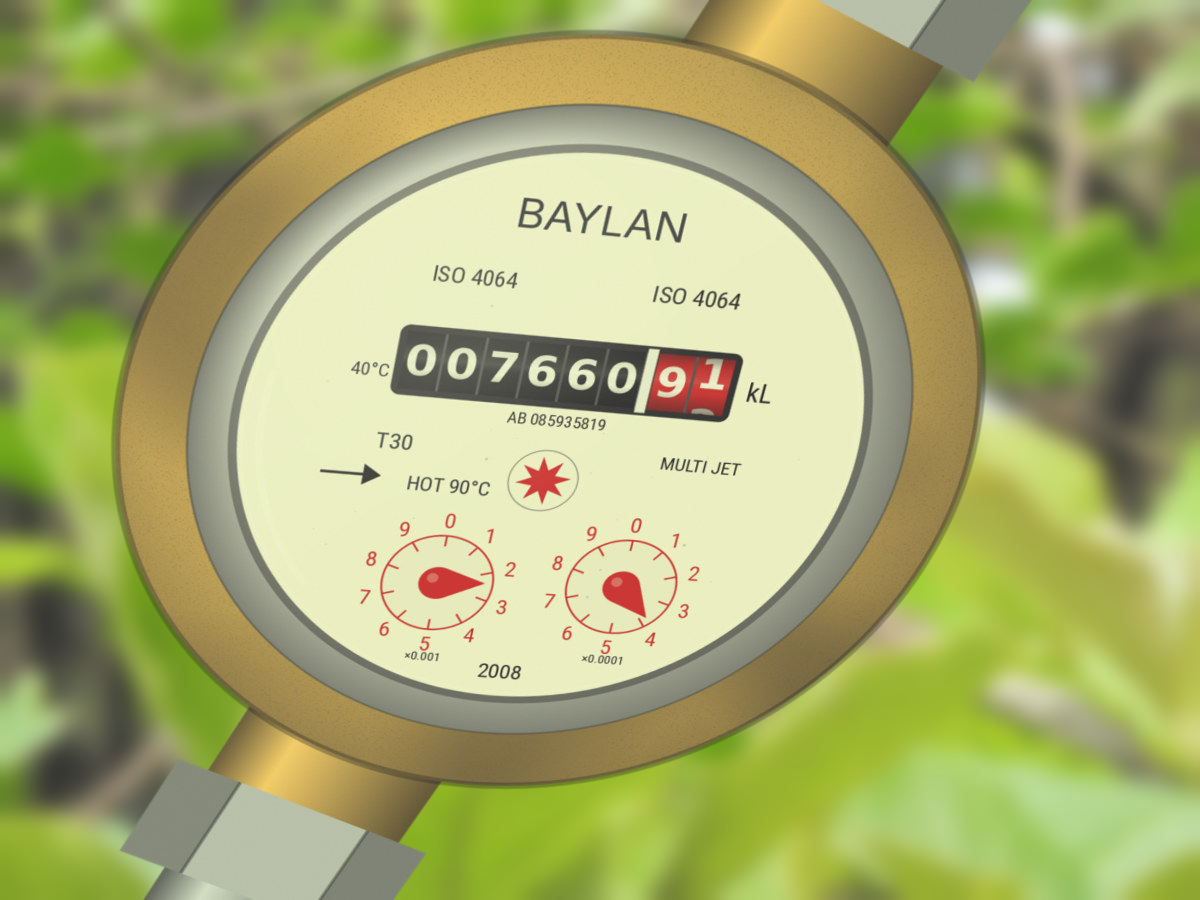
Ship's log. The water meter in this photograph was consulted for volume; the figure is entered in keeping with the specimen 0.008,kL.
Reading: 7660.9123,kL
